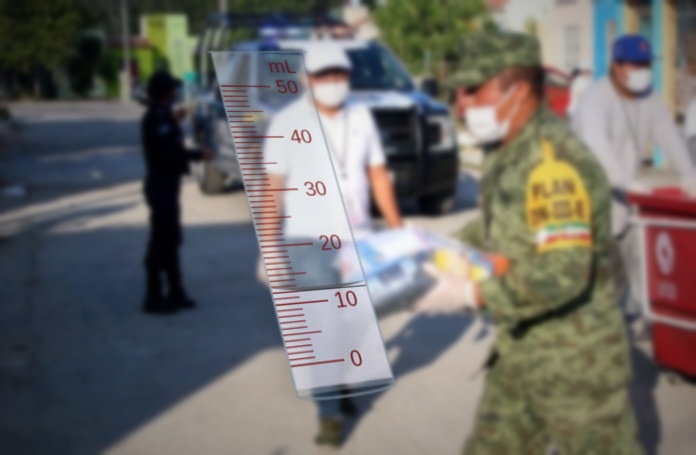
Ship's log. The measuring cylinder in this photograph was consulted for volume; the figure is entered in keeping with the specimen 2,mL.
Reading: 12,mL
